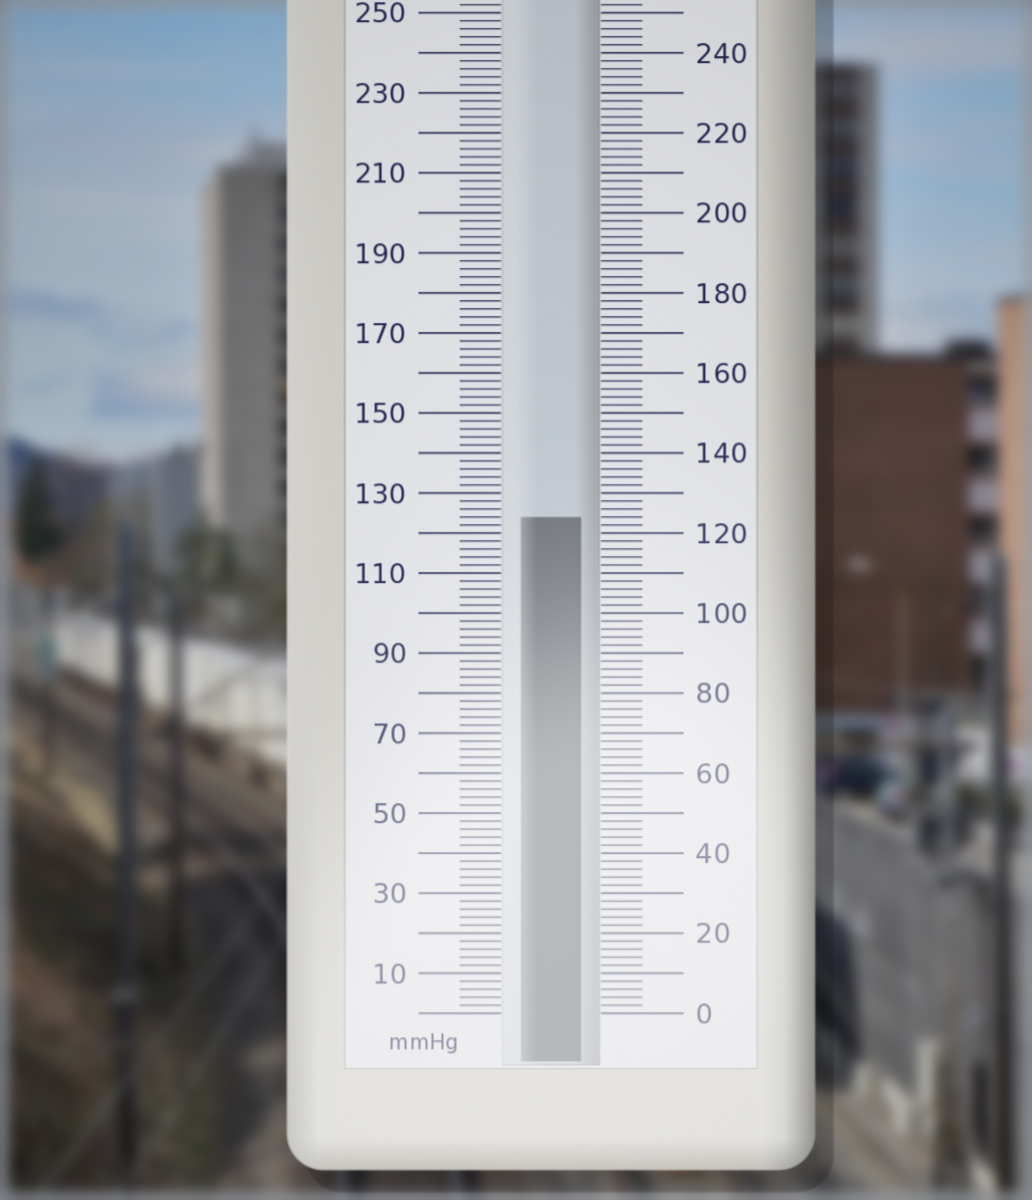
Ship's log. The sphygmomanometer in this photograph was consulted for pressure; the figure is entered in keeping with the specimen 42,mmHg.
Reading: 124,mmHg
